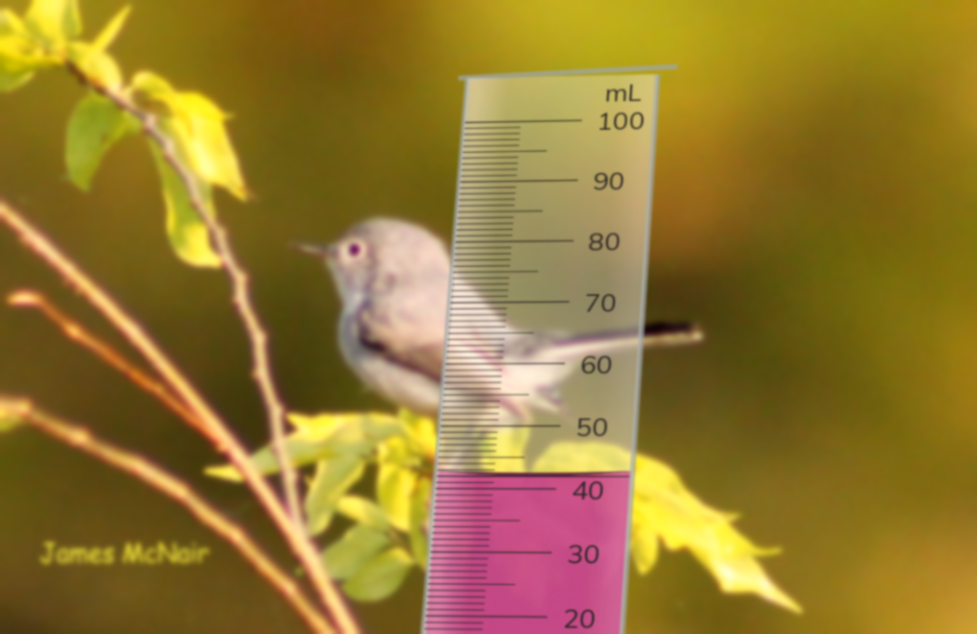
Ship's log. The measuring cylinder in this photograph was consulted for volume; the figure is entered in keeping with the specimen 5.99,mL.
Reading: 42,mL
